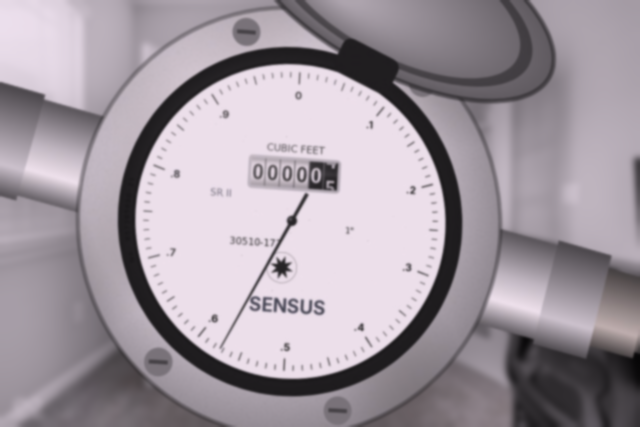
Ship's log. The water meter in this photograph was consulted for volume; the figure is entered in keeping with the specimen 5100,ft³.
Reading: 4.57,ft³
